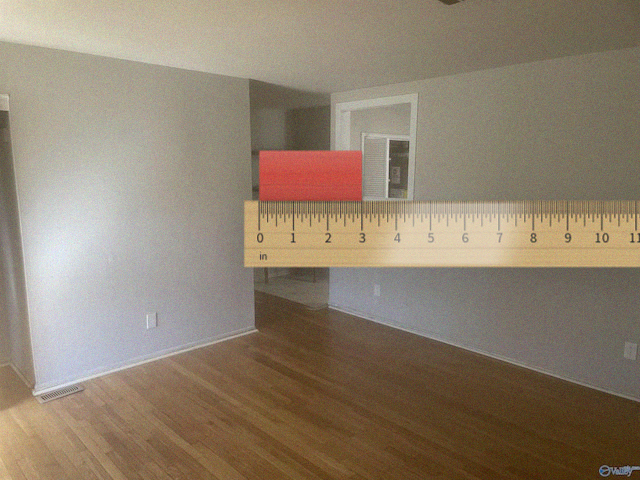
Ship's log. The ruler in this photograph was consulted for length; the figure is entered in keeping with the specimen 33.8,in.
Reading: 3,in
